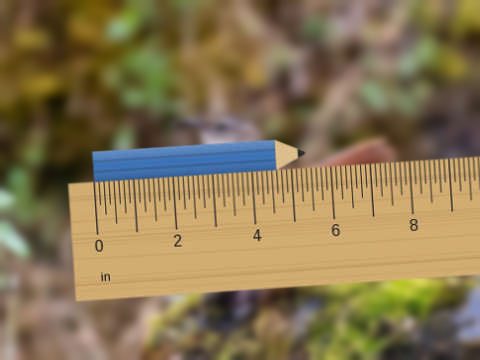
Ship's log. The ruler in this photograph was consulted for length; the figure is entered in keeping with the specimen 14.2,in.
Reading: 5.375,in
